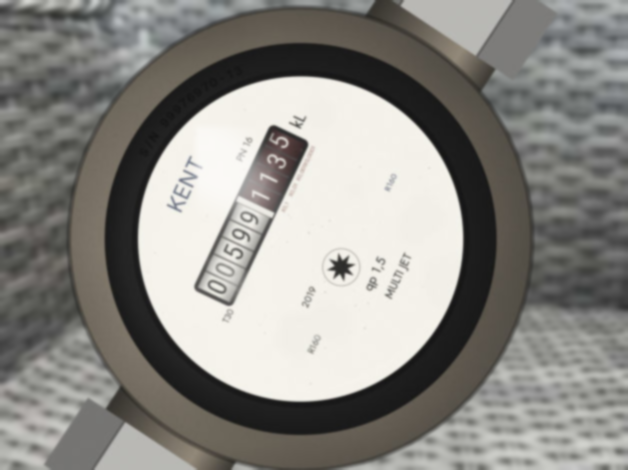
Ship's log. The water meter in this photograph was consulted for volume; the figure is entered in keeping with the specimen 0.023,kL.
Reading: 599.1135,kL
